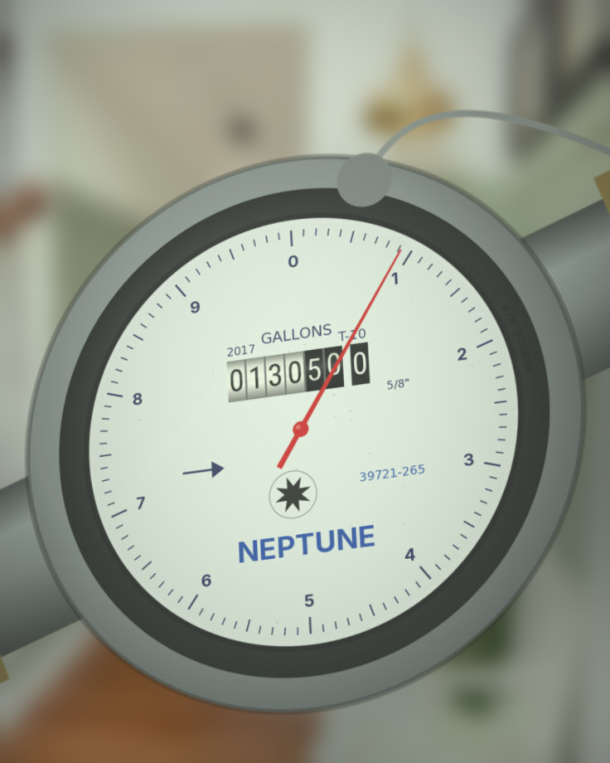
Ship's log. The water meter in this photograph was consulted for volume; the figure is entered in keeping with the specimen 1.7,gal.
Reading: 130500.9,gal
